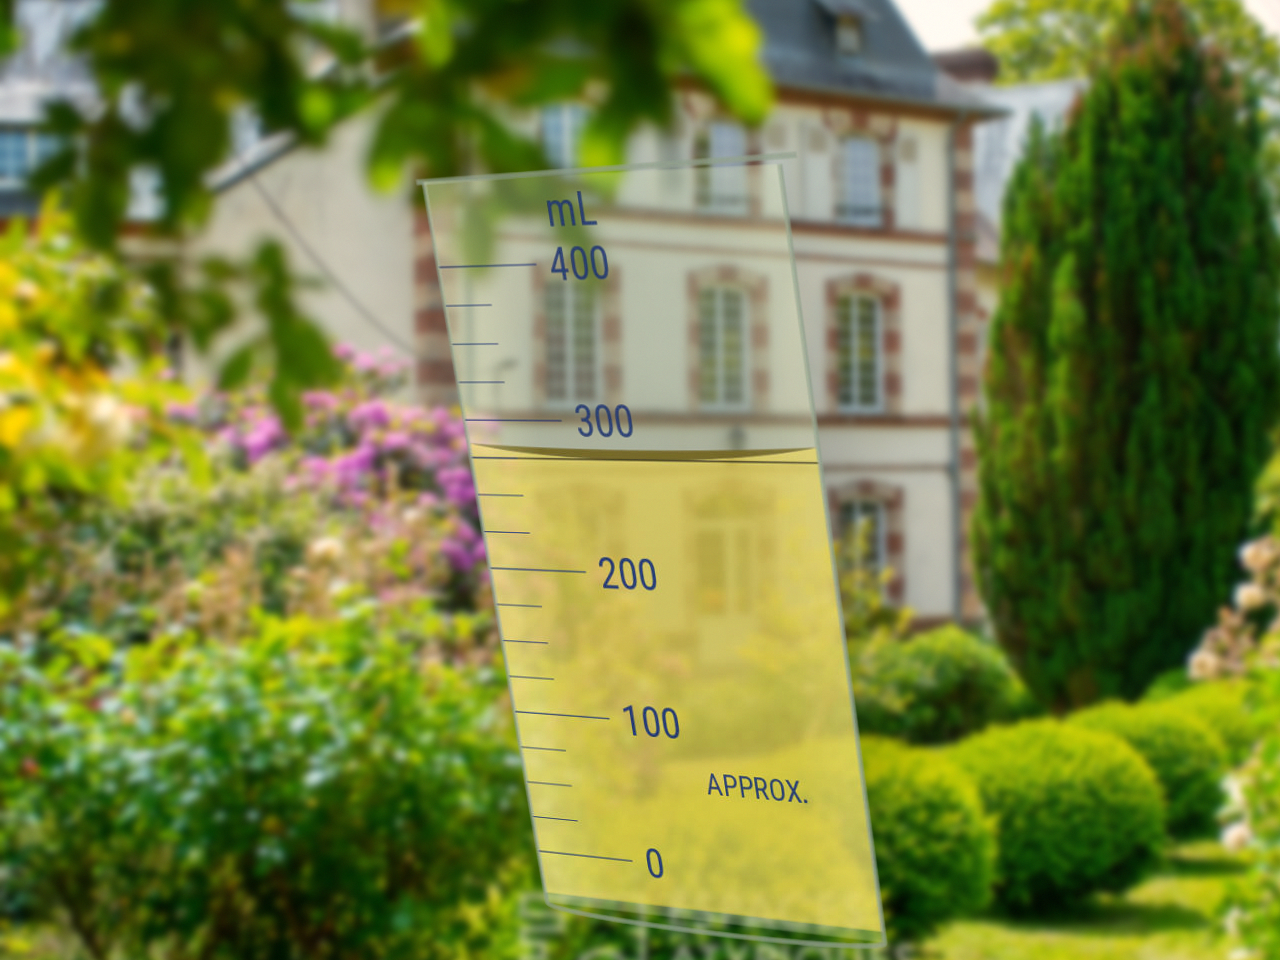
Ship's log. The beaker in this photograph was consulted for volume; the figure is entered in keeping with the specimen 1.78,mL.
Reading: 275,mL
